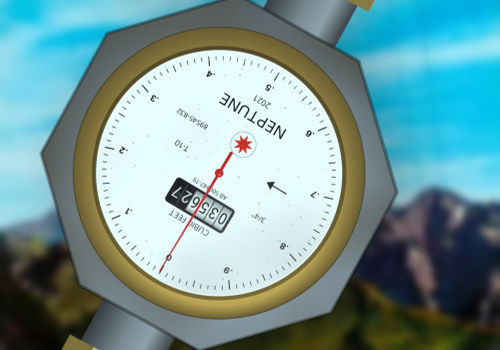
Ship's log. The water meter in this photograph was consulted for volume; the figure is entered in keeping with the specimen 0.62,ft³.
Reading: 35627.00,ft³
